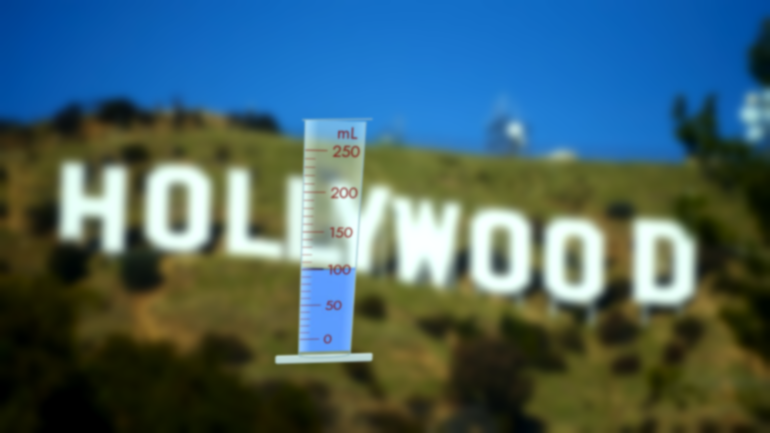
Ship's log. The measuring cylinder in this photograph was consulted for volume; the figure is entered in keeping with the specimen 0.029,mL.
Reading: 100,mL
